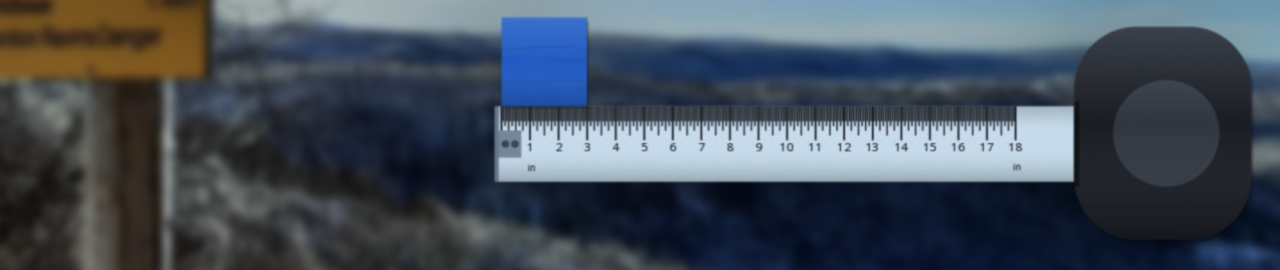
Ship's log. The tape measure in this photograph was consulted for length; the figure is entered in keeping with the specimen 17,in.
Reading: 3,in
